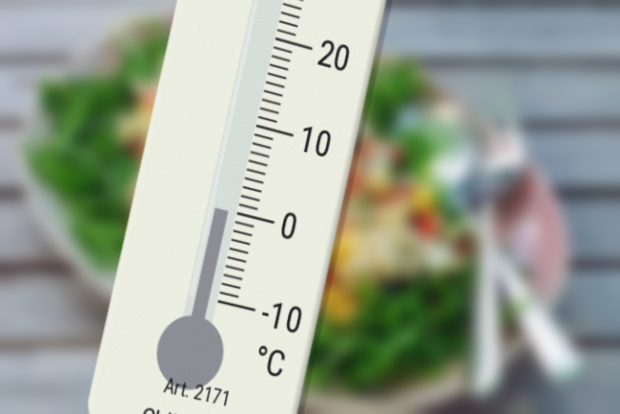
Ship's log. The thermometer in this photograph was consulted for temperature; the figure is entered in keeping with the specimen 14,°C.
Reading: 0,°C
